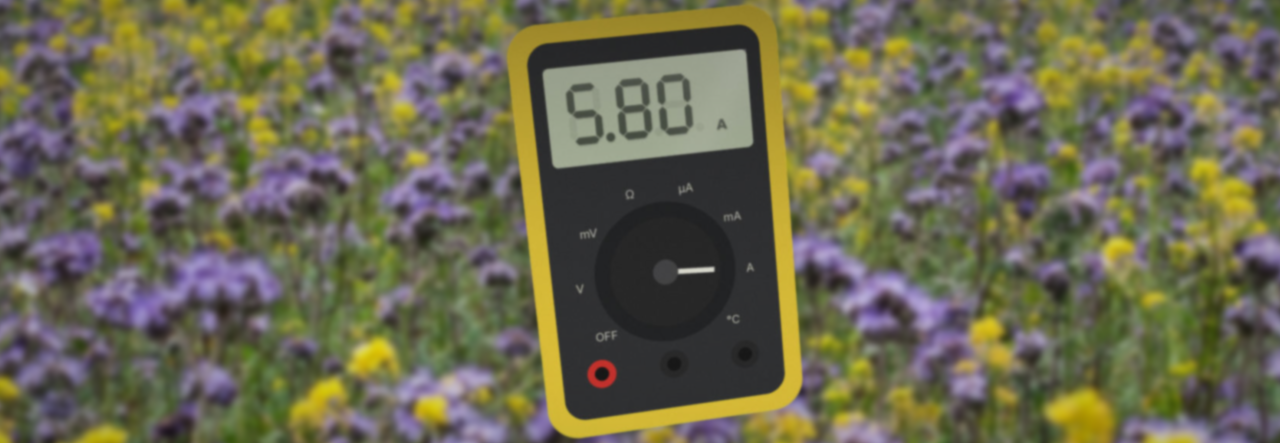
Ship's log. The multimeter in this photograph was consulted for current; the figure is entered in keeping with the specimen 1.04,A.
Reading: 5.80,A
